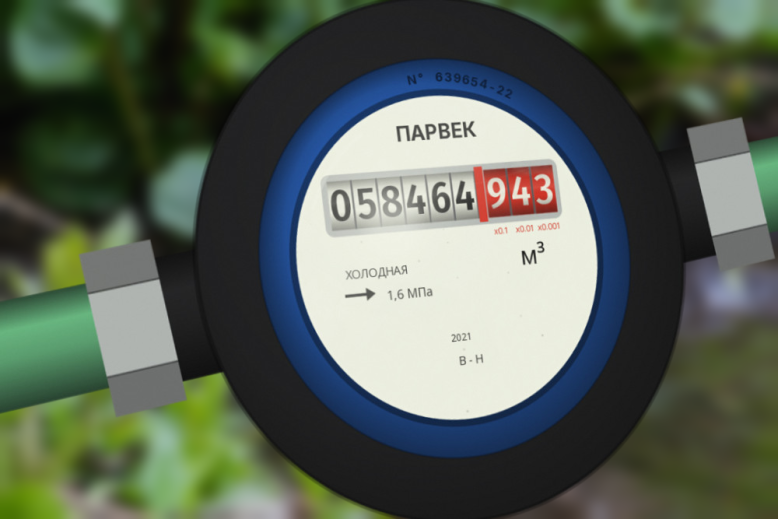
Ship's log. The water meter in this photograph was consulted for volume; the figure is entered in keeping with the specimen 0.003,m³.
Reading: 58464.943,m³
